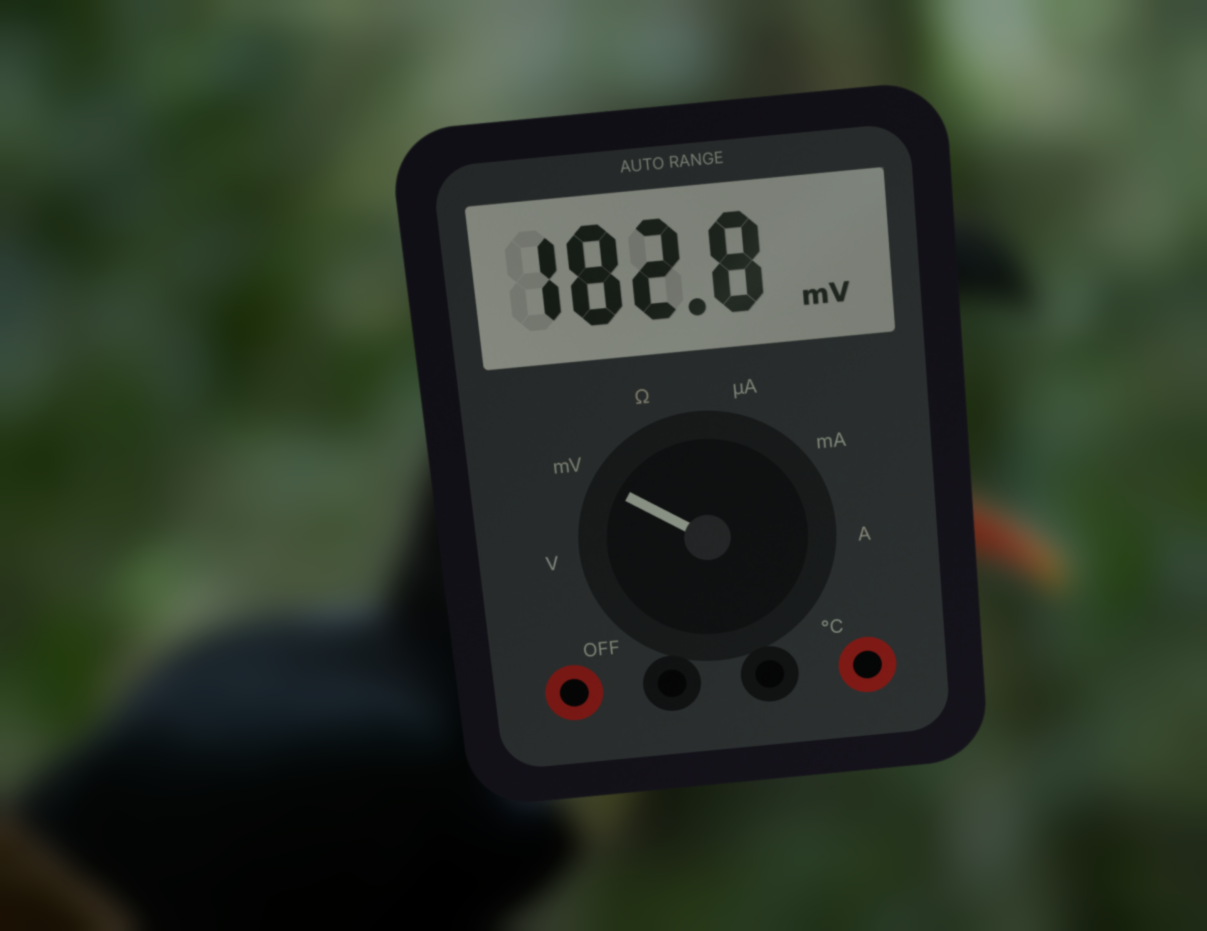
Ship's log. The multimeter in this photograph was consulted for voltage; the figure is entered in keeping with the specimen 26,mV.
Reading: 182.8,mV
